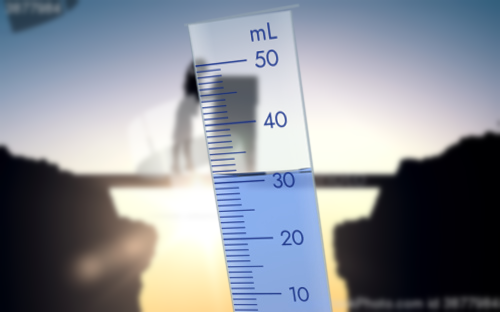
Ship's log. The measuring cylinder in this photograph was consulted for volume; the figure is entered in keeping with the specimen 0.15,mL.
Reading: 31,mL
